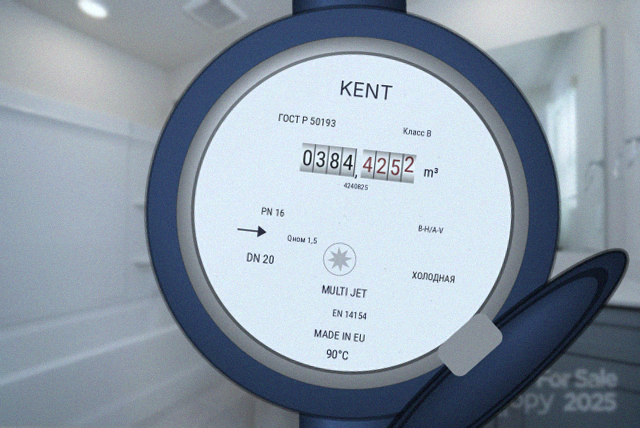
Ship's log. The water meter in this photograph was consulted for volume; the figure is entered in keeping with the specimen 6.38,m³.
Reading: 384.4252,m³
